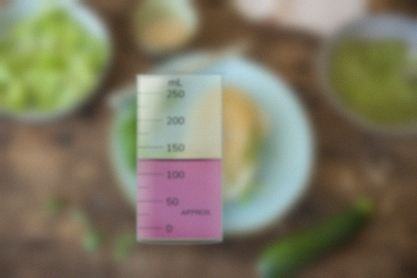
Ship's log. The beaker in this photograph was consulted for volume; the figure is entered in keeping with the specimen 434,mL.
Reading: 125,mL
